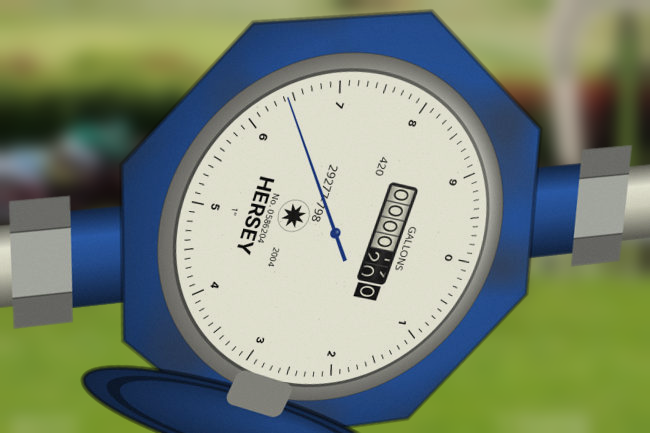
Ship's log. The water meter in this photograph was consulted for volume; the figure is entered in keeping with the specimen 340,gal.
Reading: 196.4,gal
